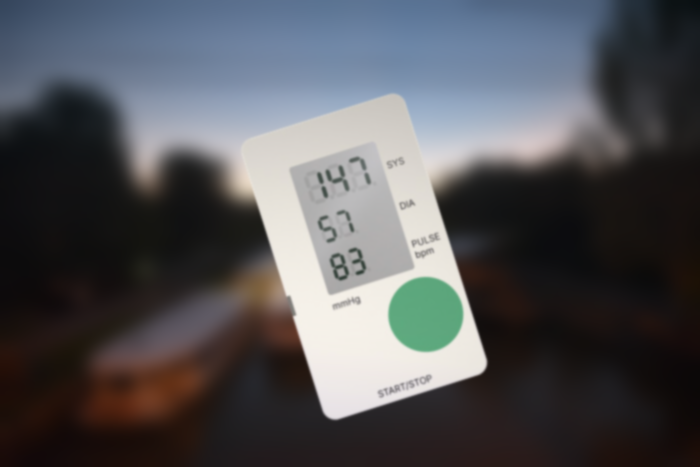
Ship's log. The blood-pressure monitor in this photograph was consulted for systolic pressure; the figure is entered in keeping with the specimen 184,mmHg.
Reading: 147,mmHg
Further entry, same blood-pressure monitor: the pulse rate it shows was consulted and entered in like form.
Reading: 83,bpm
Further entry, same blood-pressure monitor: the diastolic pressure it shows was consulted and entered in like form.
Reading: 57,mmHg
